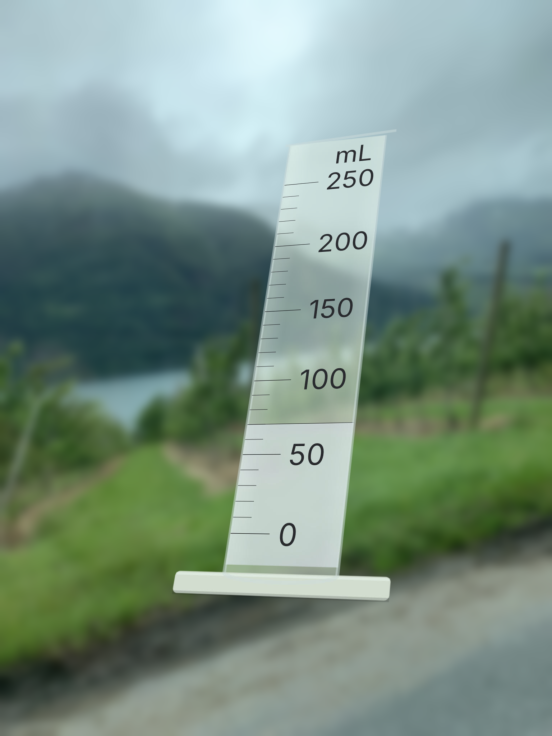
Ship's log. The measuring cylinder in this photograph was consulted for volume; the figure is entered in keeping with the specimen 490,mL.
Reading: 70,mL
